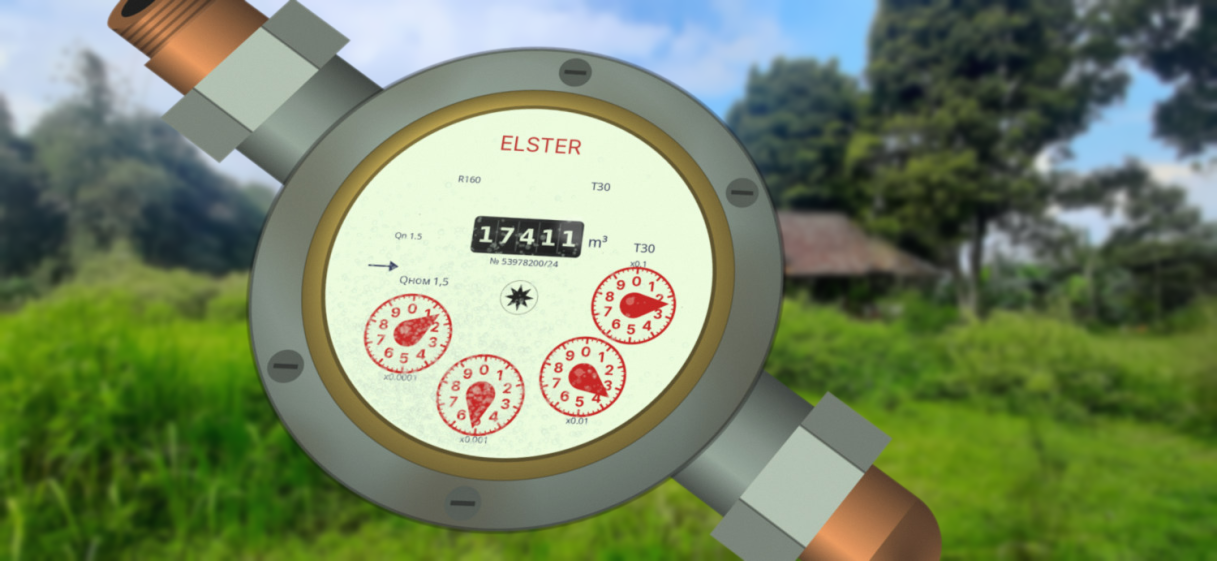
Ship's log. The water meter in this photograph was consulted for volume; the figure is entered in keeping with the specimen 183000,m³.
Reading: 17411.2351,m³
